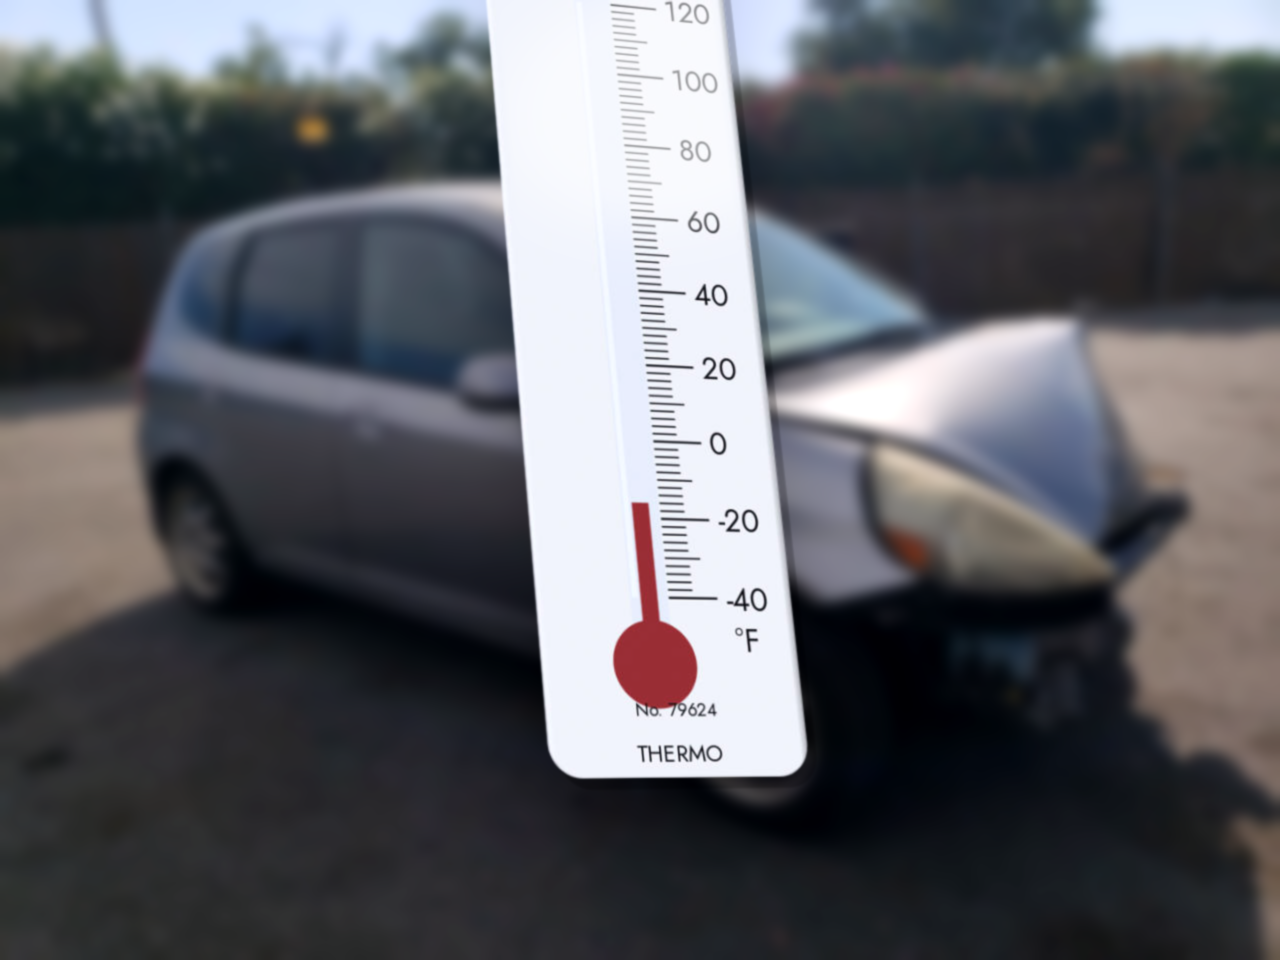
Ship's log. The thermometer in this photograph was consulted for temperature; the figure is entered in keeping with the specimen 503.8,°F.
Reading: -16,°F
